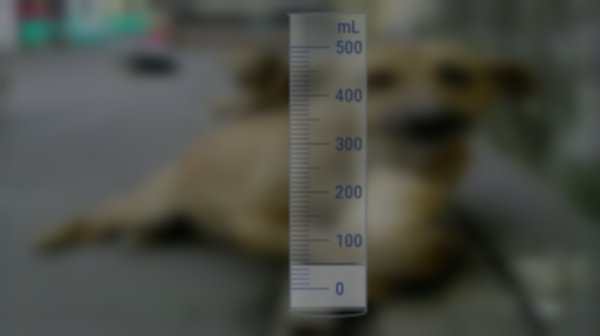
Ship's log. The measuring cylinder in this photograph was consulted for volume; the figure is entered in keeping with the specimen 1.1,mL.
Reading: 50,mL
